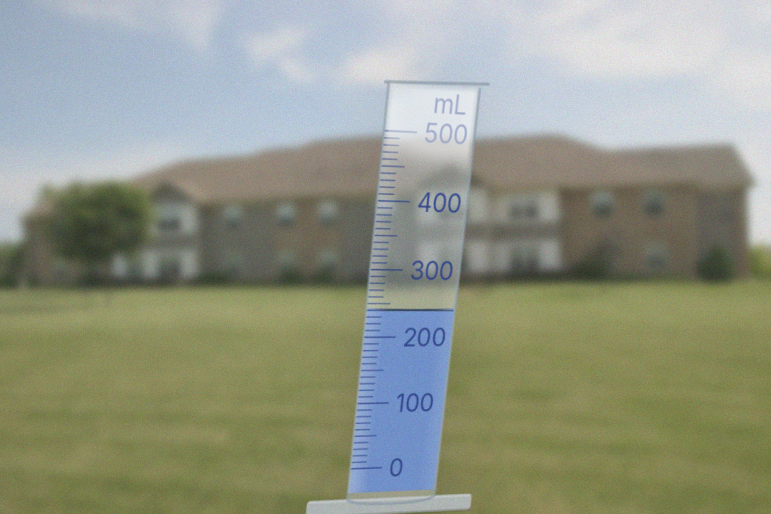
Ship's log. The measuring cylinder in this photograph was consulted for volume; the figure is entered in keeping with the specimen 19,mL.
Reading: 240,mL
